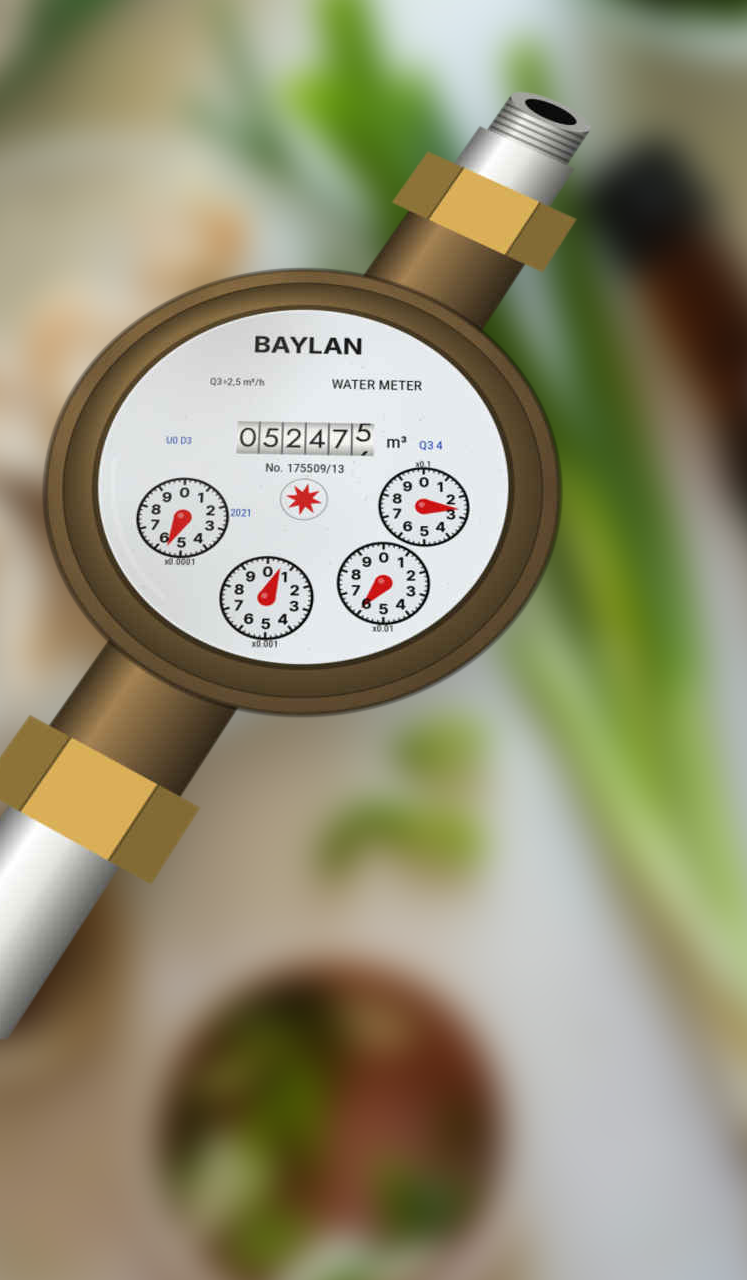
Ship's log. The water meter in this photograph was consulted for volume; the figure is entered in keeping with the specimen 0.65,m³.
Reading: 52475.2605,m³
